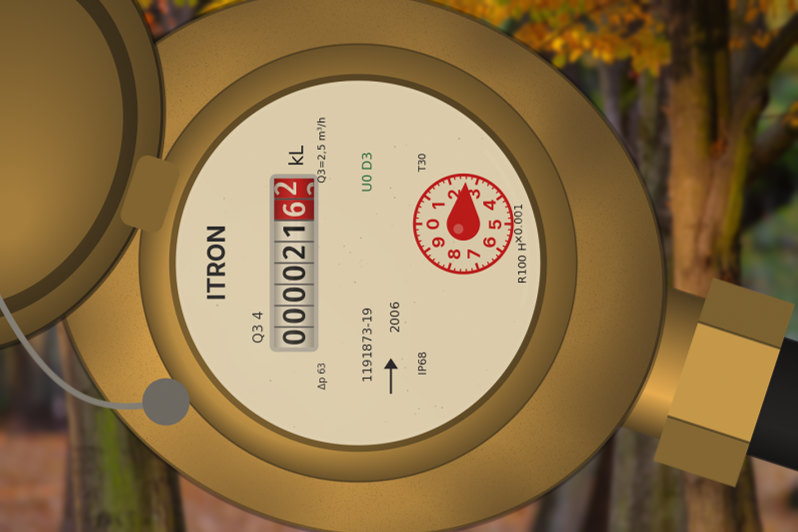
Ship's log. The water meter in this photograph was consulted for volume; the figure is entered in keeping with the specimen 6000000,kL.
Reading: 21.622,kL
